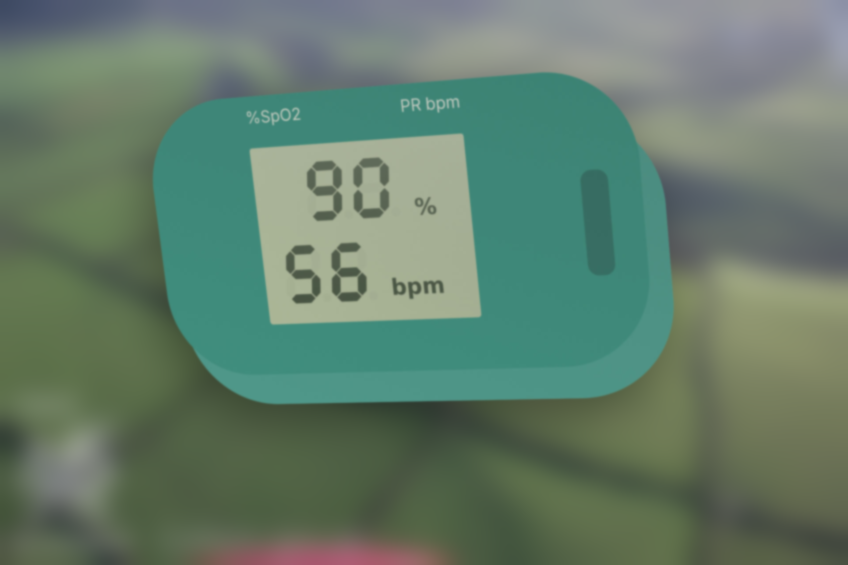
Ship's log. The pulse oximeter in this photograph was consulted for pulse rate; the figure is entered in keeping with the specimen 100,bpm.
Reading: 56,bpm
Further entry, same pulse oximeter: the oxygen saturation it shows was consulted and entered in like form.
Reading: 90,%
